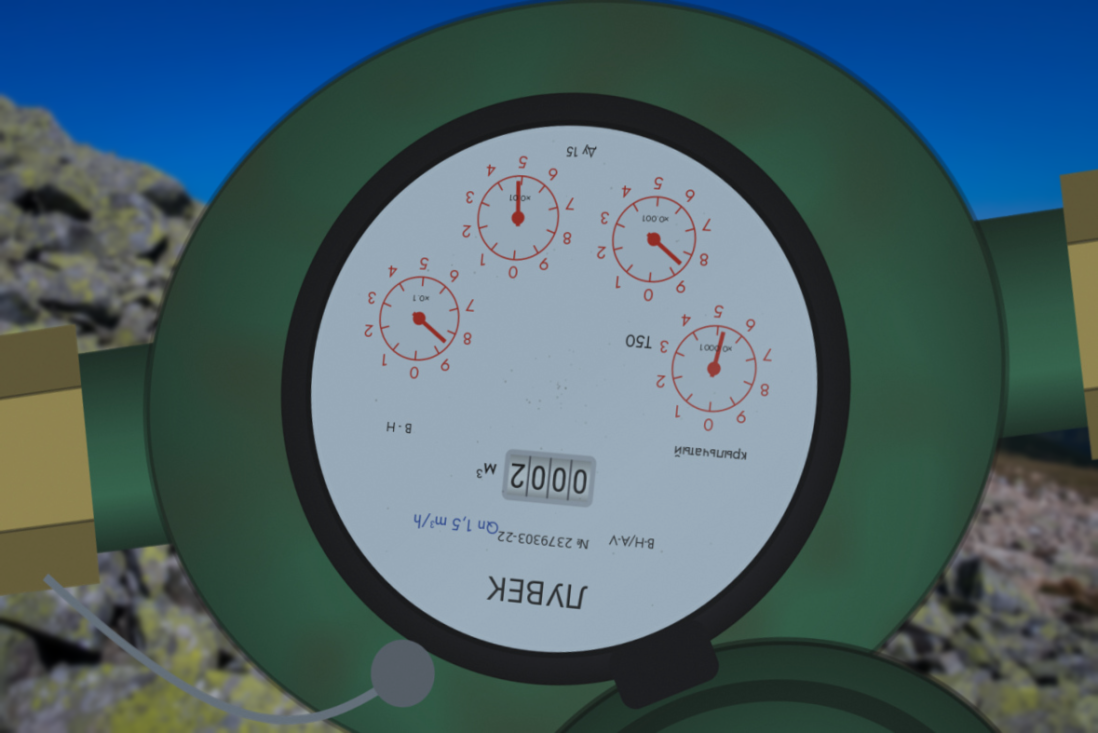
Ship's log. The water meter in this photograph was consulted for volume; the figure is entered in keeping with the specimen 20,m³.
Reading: 2.8485,m³
